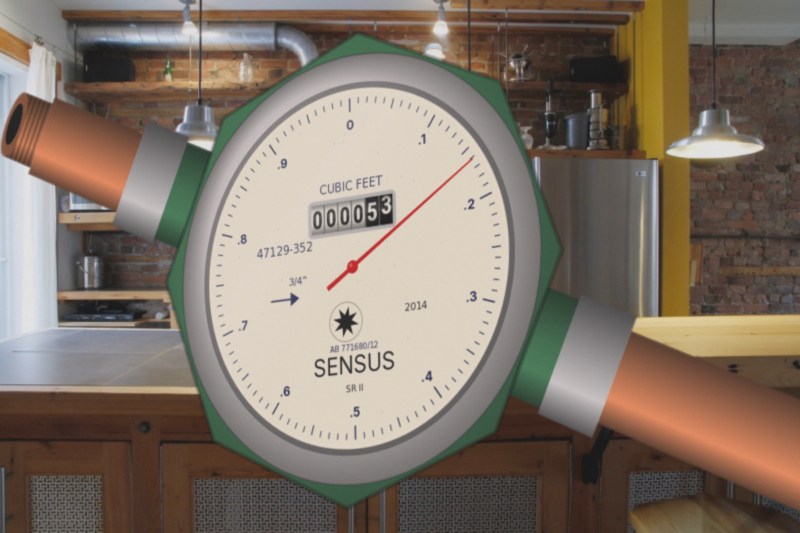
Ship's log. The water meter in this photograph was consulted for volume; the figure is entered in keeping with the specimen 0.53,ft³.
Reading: 53.16,ft³
